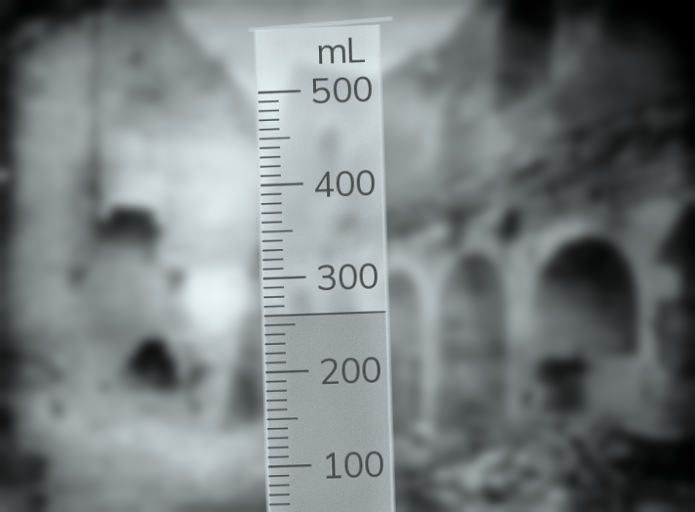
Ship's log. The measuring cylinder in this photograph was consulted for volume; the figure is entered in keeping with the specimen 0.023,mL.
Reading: 260,mL
